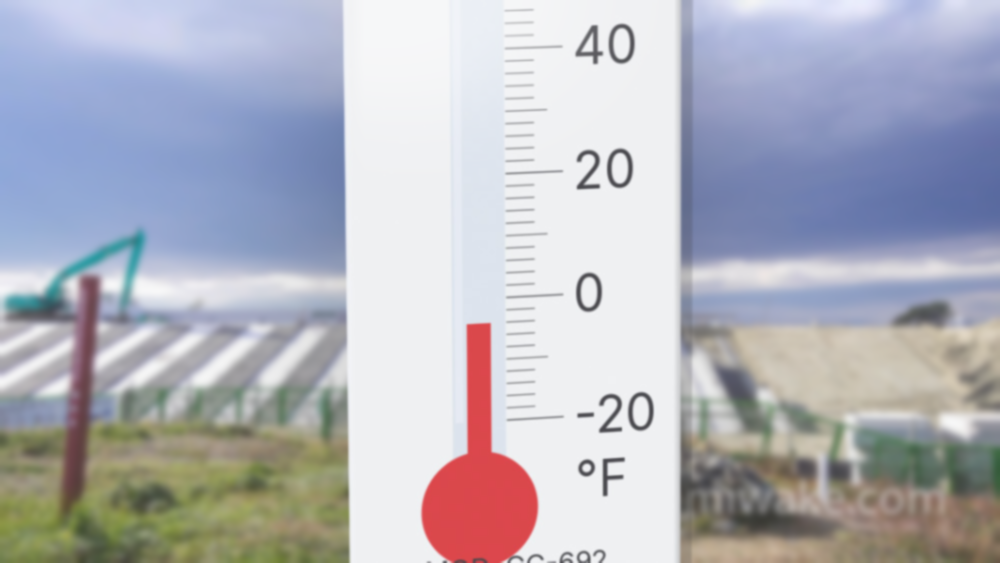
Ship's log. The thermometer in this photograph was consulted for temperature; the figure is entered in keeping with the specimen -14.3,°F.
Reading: -4,°F
